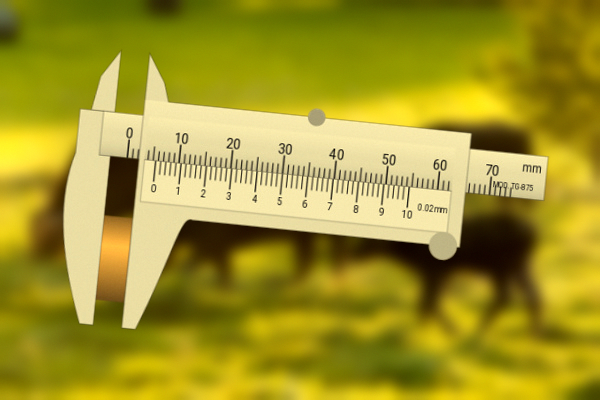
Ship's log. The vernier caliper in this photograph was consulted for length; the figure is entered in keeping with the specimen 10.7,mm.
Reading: 5.5,mm
